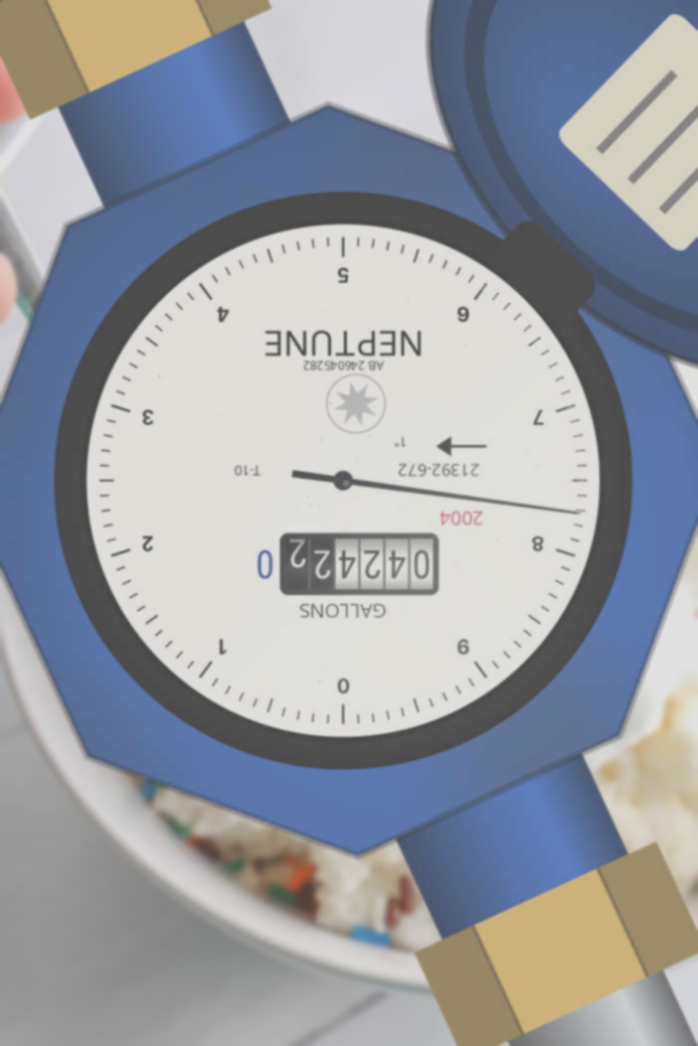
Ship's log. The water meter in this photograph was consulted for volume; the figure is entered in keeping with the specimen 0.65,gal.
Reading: 424217.7,gal
